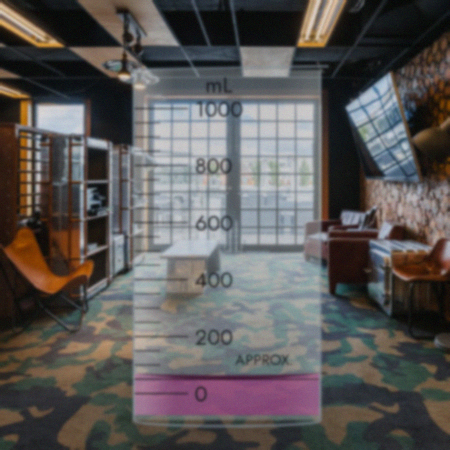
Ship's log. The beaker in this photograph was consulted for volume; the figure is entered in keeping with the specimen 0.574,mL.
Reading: 50,mL
